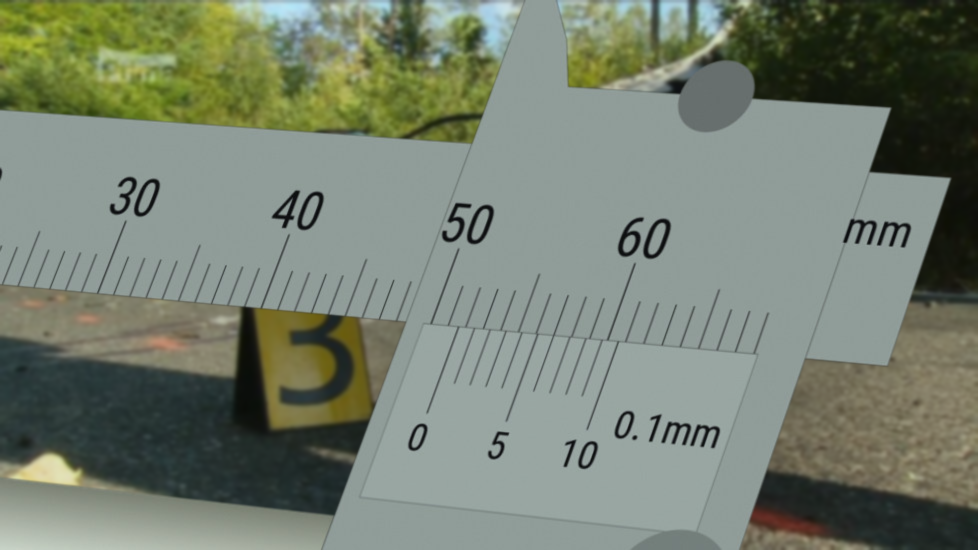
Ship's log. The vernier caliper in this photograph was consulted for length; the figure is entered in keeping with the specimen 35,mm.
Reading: 51.6,mm
